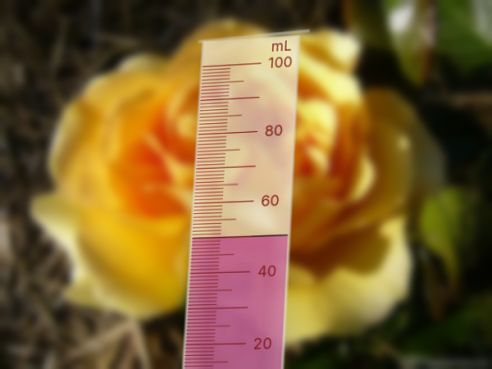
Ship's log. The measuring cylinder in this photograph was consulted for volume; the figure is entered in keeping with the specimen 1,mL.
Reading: 50,mL
